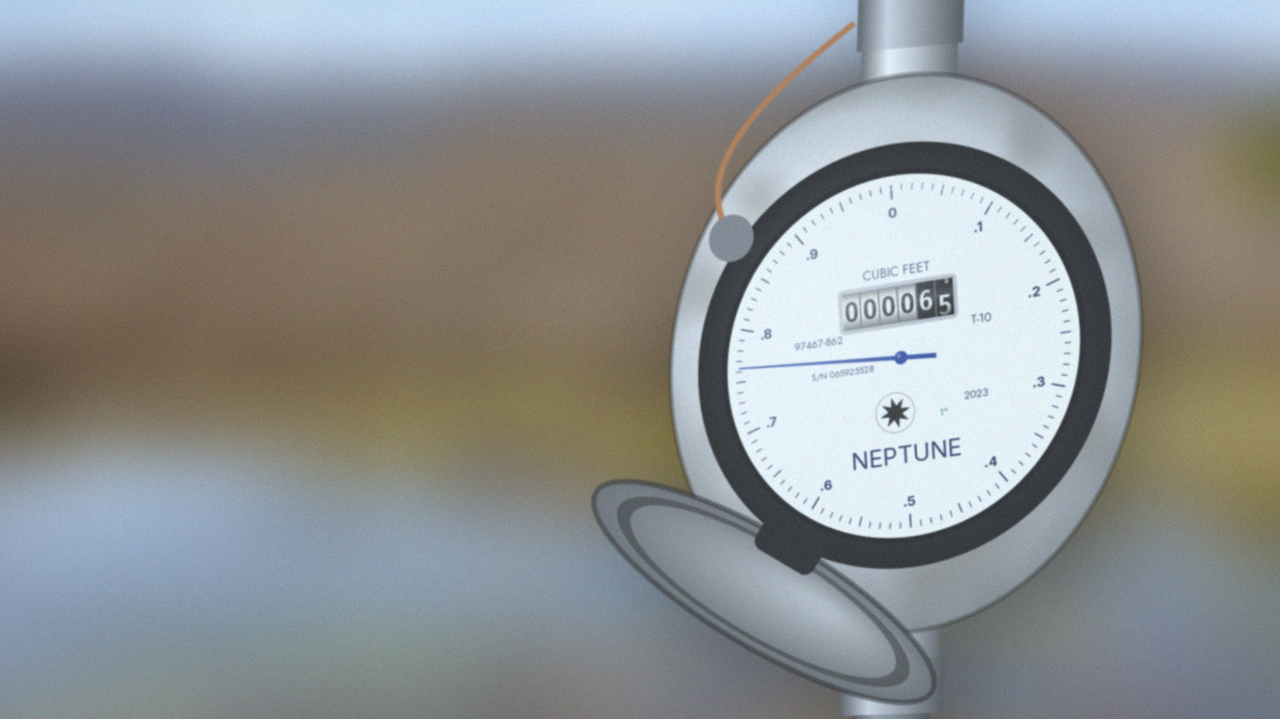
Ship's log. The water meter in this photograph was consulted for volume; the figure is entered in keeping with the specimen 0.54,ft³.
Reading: 64.76,ft³
